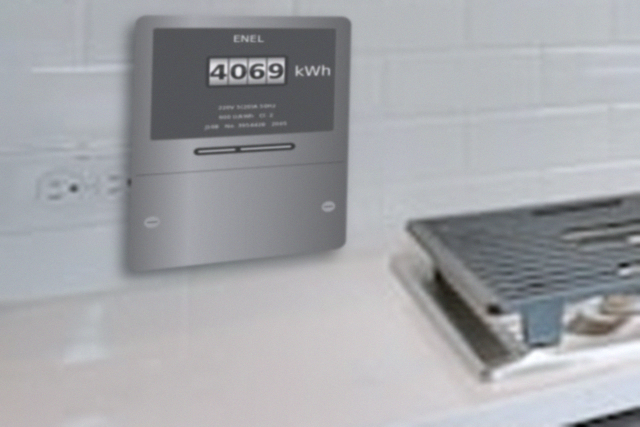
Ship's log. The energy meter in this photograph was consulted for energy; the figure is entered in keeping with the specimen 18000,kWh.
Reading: 4069,kWh
